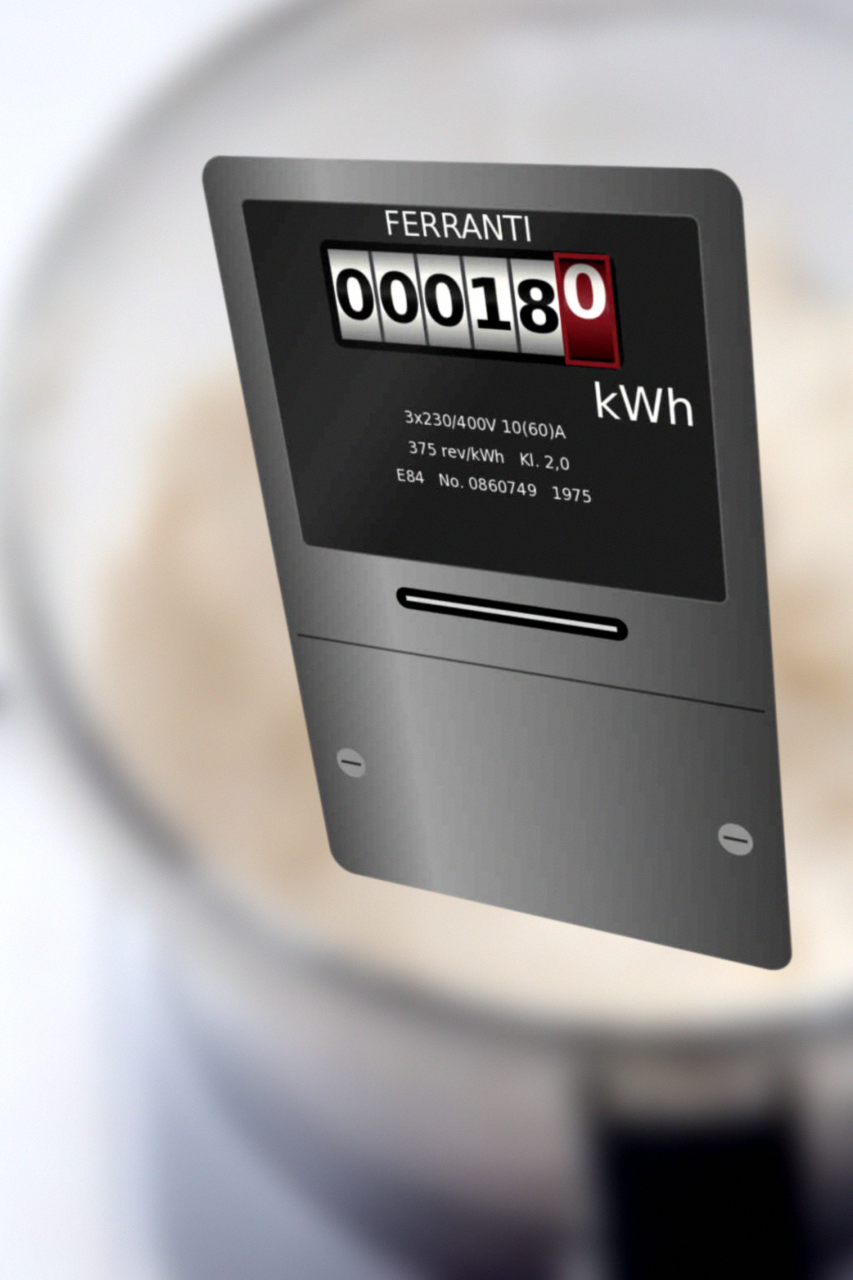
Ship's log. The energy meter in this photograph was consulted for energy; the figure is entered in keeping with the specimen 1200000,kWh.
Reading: 18.0,kWh
